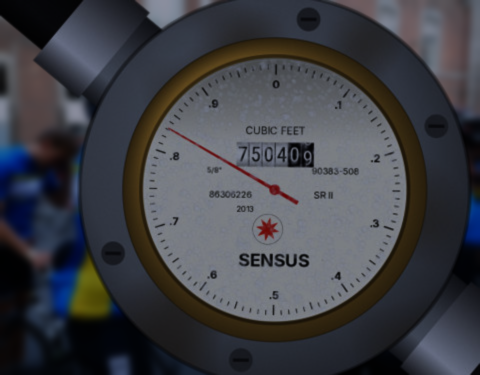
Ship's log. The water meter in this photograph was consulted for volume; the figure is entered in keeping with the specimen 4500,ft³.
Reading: 750408.83,ft³
